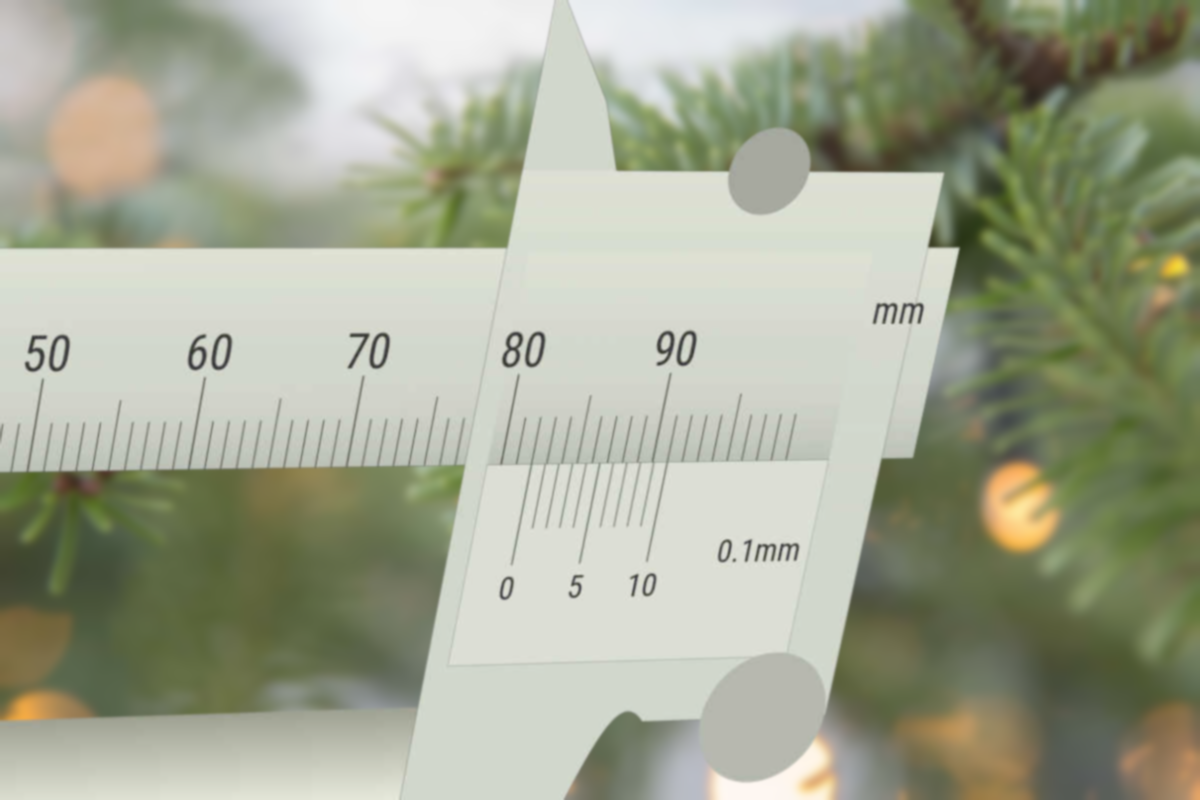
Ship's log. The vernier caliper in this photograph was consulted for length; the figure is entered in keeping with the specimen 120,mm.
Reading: 82.0,mm
